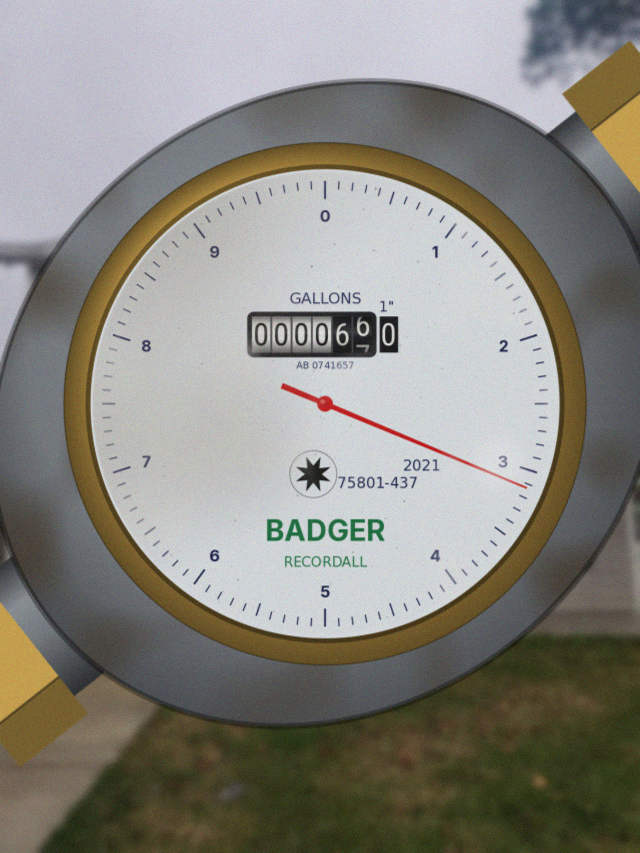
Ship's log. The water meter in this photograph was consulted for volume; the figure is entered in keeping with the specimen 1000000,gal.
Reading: 663.1,gal
